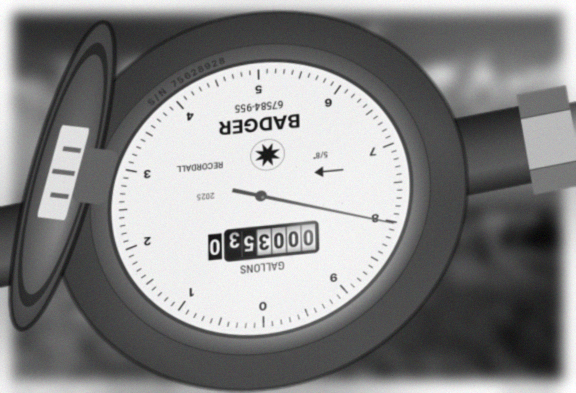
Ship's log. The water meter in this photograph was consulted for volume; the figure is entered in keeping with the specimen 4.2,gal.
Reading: 3528.0,gal
